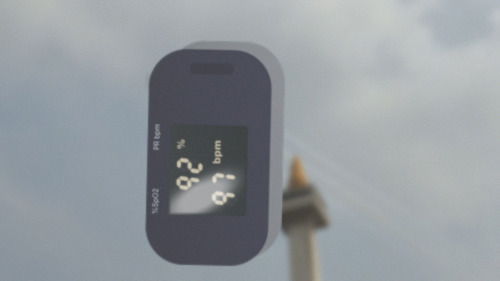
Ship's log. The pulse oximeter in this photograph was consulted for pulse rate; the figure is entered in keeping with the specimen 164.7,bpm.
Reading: 97,bpm
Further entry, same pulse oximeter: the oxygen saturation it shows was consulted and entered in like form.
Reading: 92,%
